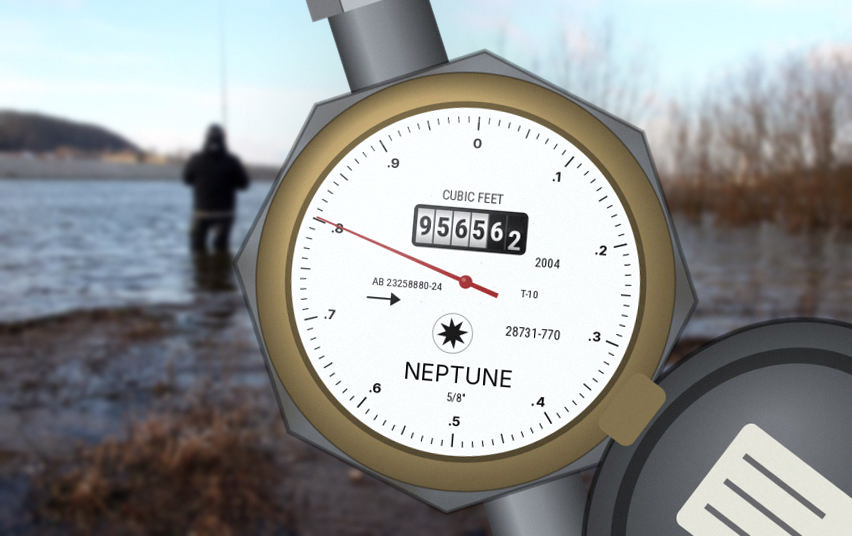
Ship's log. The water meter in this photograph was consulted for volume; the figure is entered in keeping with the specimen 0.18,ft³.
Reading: 956561.80,ft³
